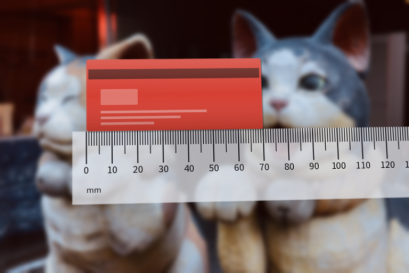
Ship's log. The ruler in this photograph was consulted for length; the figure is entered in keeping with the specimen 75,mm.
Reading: 70,mm
